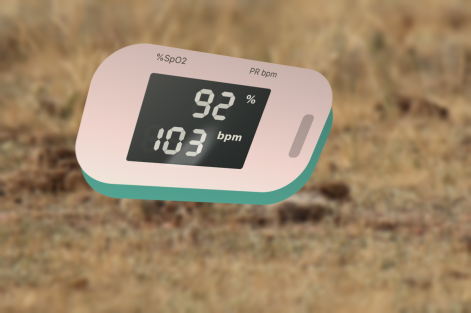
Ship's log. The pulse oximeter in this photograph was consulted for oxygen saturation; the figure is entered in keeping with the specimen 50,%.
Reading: 92,%
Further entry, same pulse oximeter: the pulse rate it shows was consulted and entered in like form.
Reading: 103,bpm
